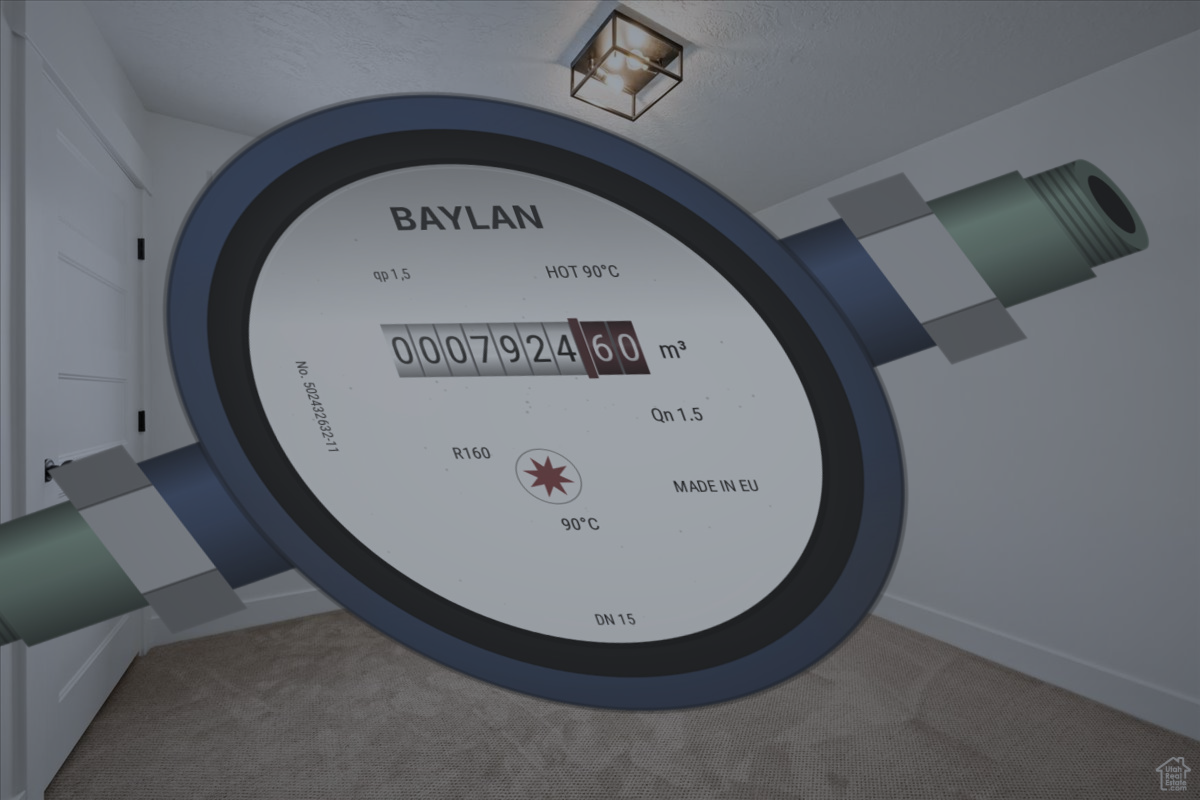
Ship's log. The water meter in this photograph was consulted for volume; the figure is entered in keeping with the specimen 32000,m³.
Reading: 7924.60,m³
